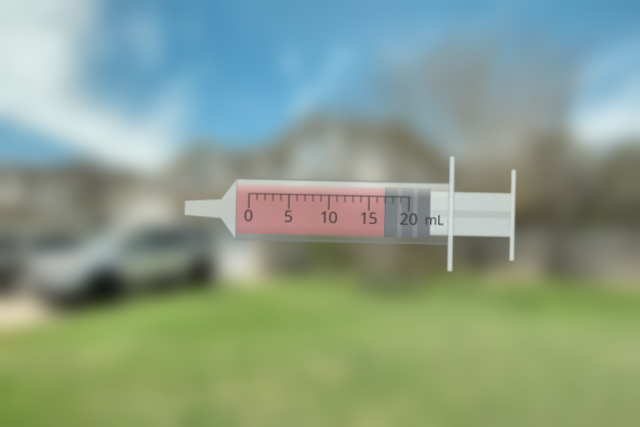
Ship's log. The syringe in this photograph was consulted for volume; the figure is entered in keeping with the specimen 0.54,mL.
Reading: 17,mL
